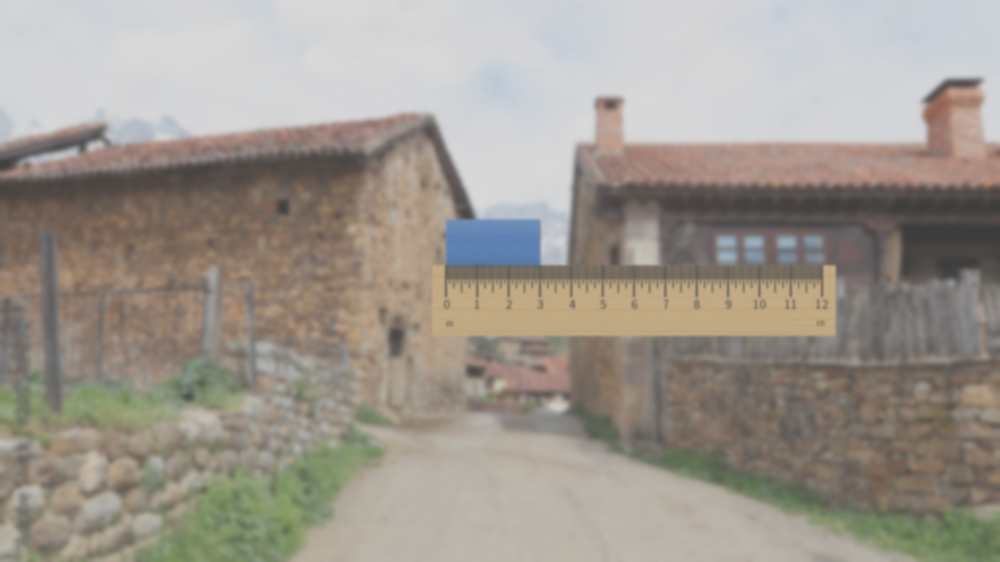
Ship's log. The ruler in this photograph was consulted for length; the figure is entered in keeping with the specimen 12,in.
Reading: 3,in
